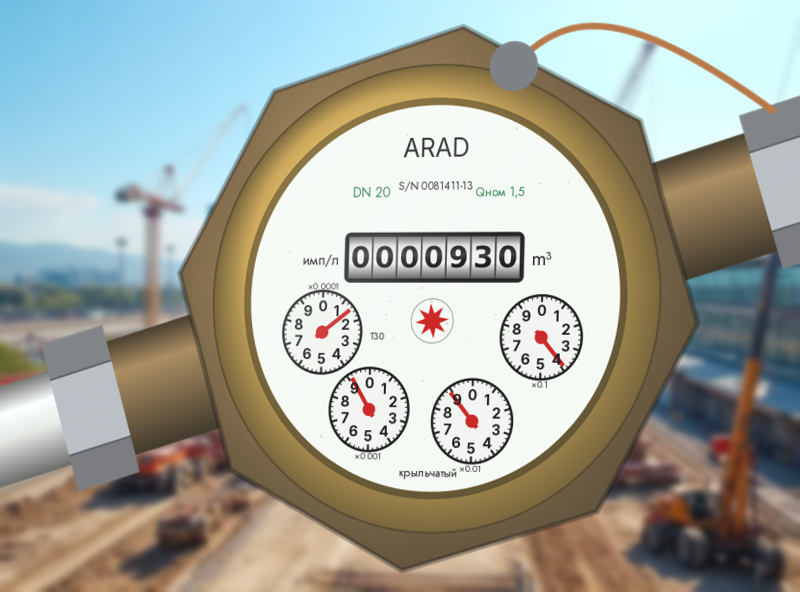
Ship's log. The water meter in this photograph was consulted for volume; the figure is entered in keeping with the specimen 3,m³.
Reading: 930.3891,m³
